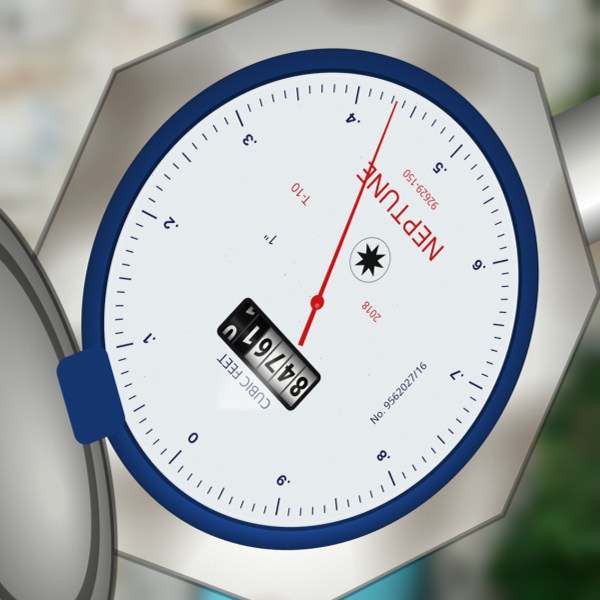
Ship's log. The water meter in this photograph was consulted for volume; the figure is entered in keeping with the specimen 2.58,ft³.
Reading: 847610.43,ft³
